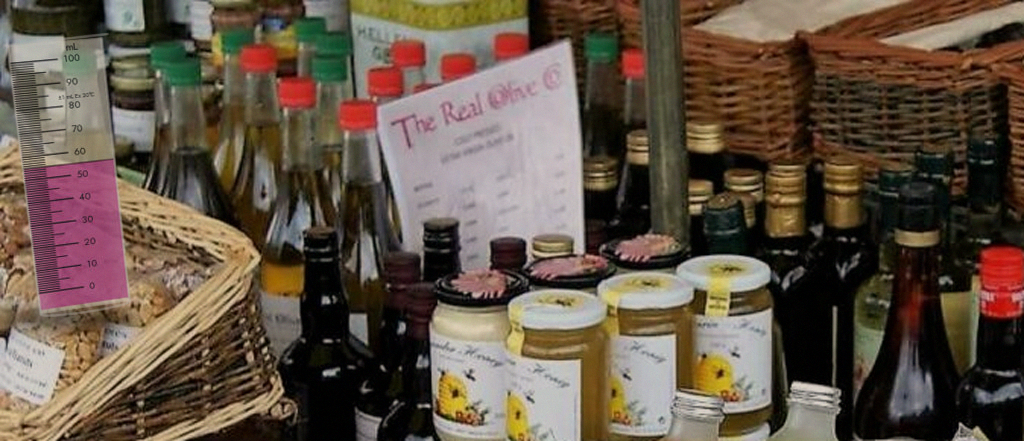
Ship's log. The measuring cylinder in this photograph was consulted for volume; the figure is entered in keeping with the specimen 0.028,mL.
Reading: 55,mL
